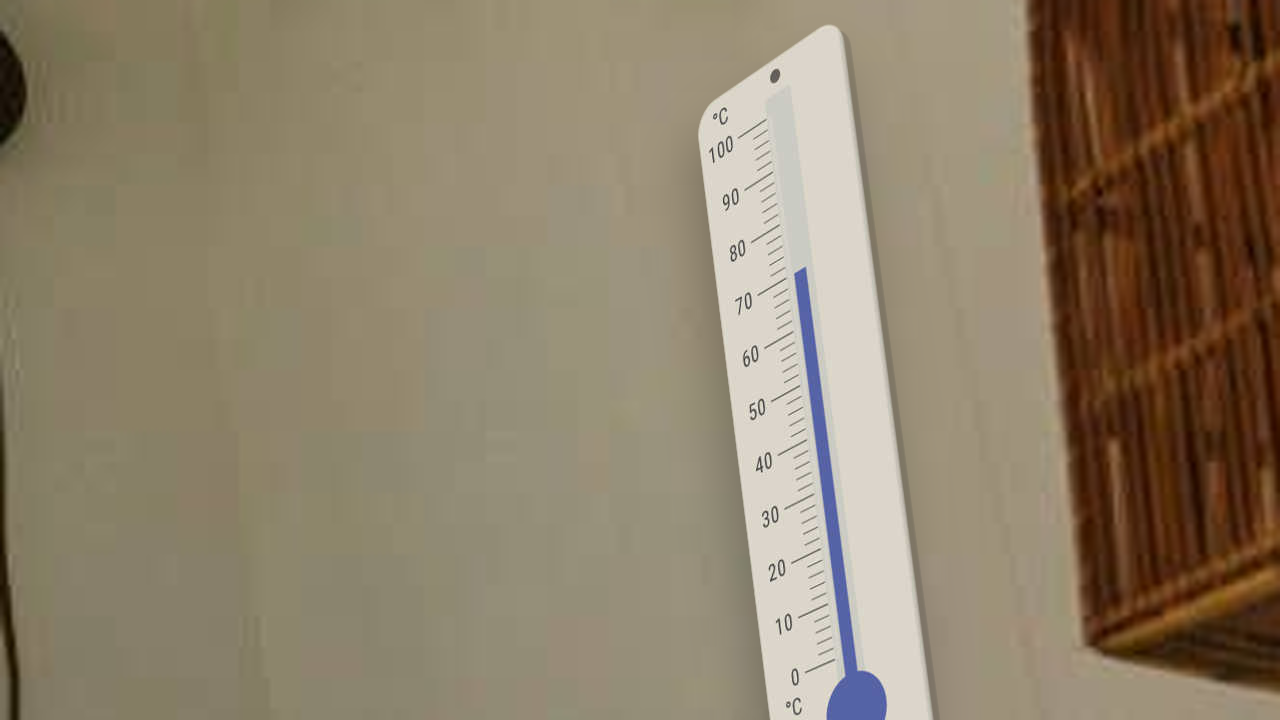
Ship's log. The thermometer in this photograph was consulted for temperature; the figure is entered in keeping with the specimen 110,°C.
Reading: 70,°C
